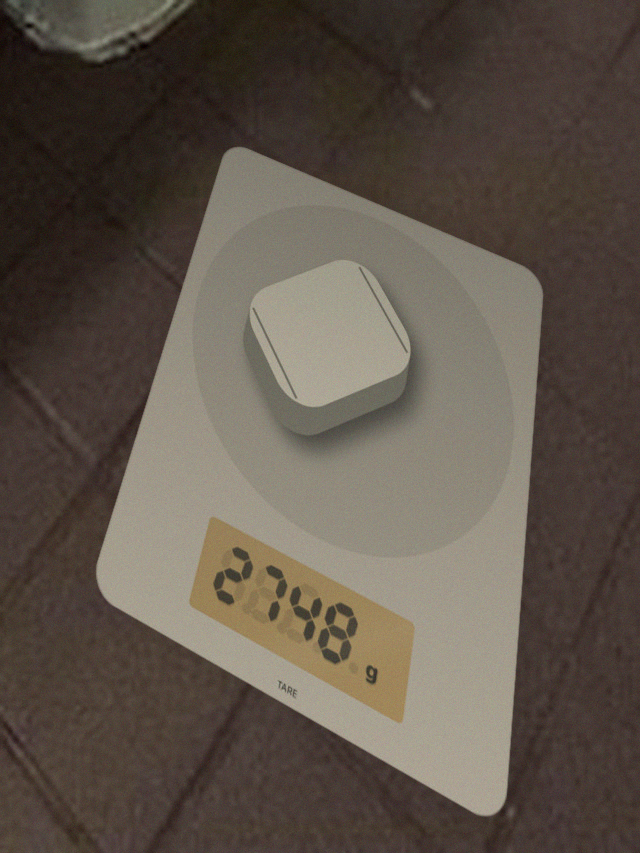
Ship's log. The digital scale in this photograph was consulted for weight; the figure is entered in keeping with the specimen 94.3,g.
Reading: 2748,g
